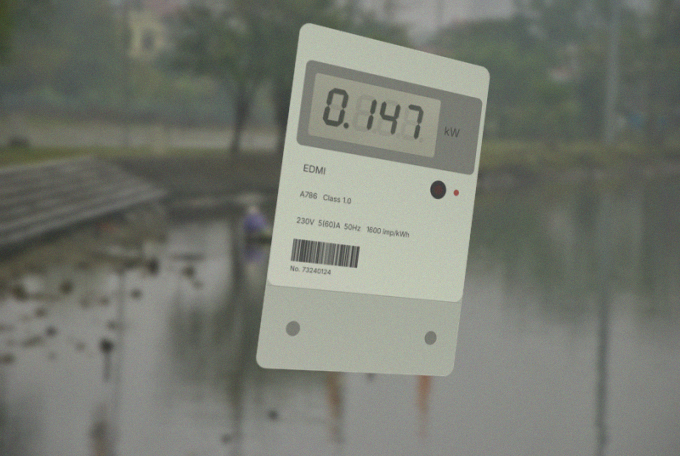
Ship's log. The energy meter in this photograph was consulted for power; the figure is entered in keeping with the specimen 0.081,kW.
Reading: 0.147,kW
